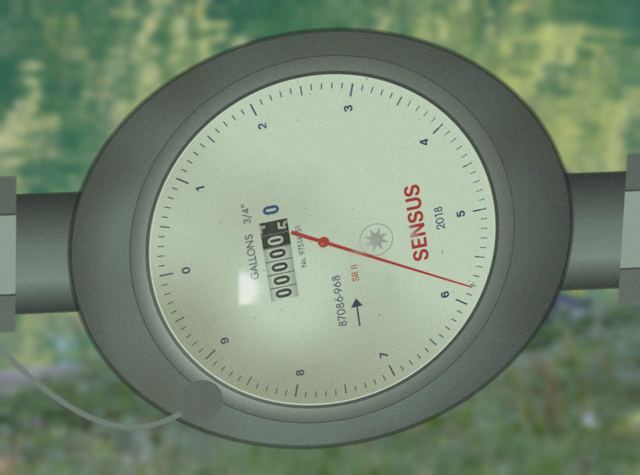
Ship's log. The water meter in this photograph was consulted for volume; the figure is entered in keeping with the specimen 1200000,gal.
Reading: 45.8,gal
